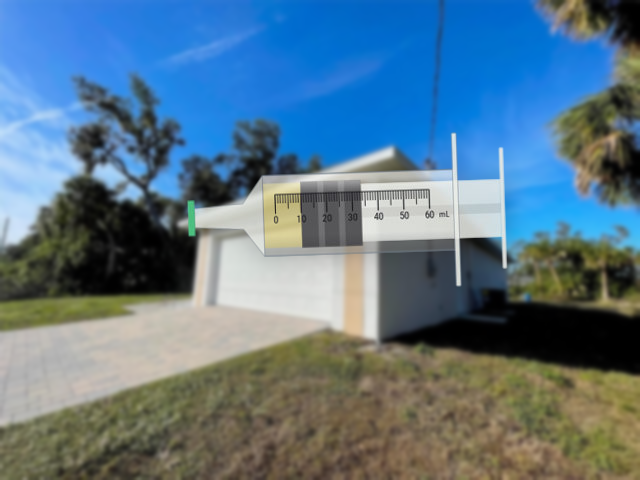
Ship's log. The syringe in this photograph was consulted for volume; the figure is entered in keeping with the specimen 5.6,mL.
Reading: 10,mL
